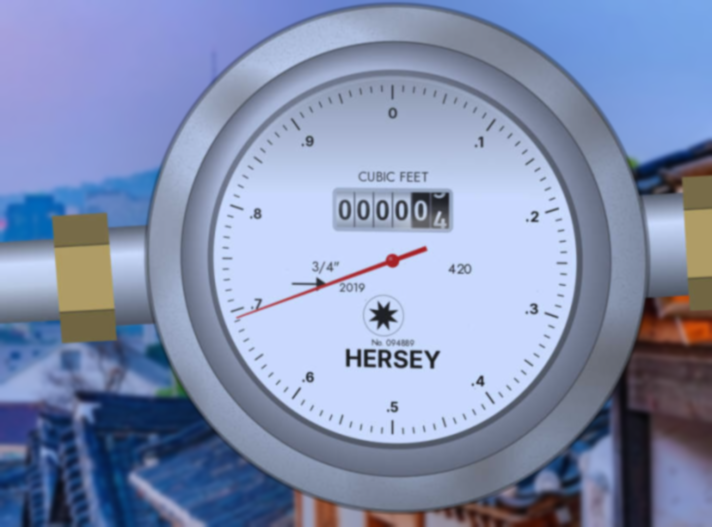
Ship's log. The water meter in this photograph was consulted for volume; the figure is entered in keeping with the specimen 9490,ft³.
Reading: 3.69,ft³
